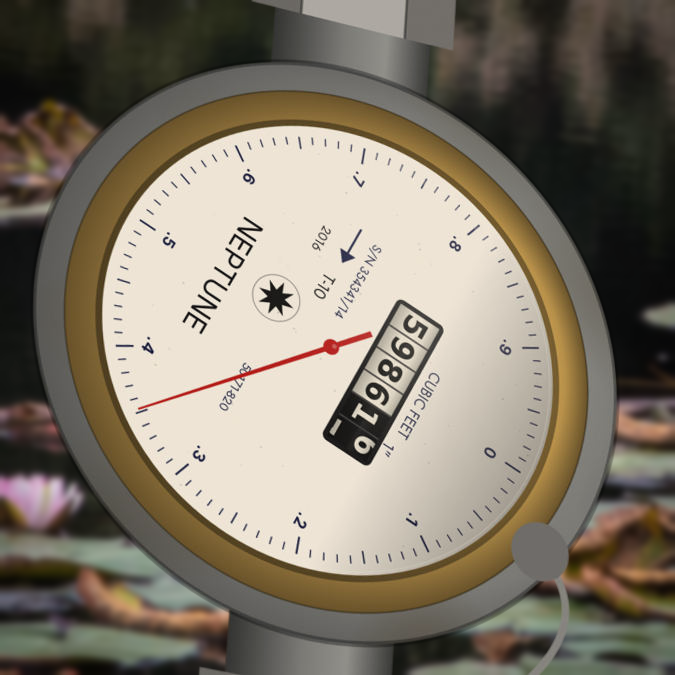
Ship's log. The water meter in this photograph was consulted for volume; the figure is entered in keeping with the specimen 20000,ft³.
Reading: 598616.35,ft³
